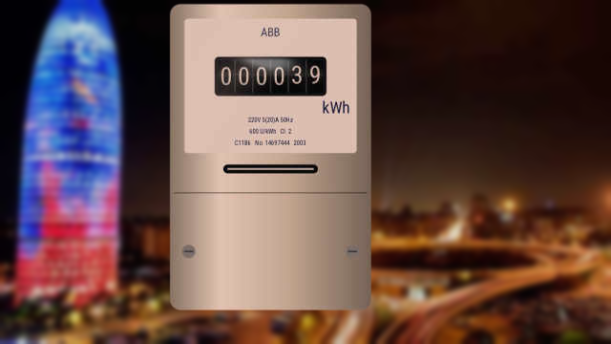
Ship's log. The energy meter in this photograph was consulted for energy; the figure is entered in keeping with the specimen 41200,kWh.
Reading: 39,kWh
